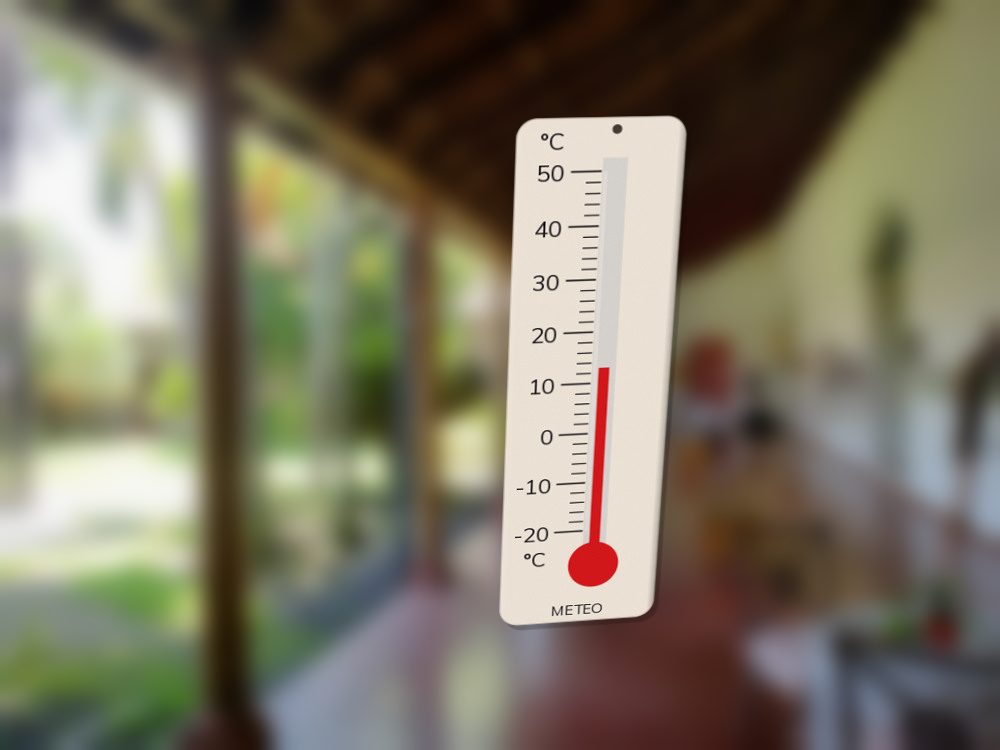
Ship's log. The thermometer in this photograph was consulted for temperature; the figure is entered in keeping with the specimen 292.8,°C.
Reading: 13,°C
